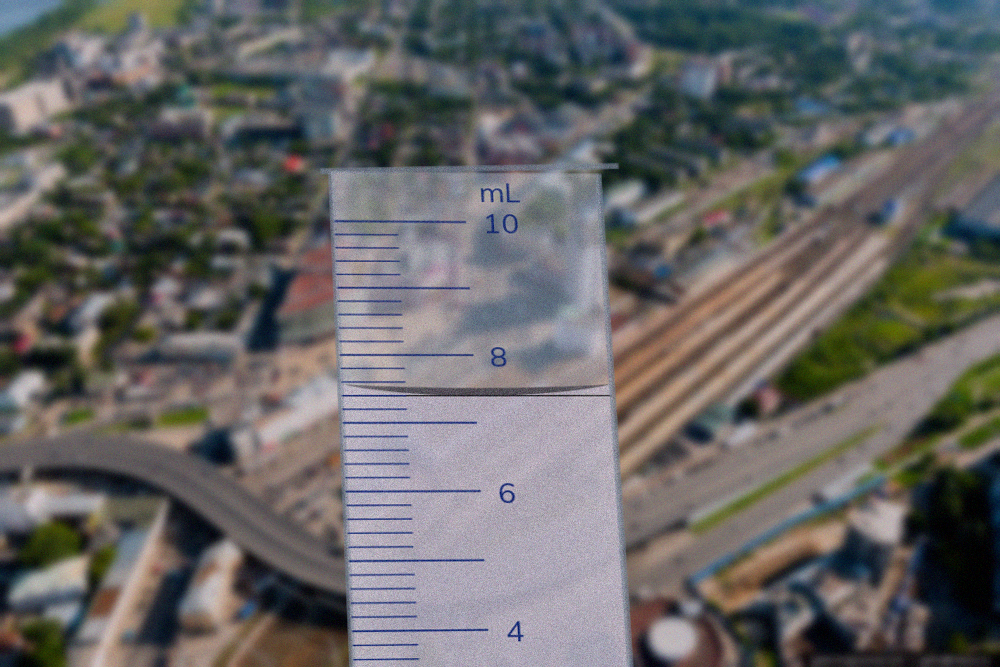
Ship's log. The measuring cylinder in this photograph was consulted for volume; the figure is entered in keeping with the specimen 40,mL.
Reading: 7.4,mL
